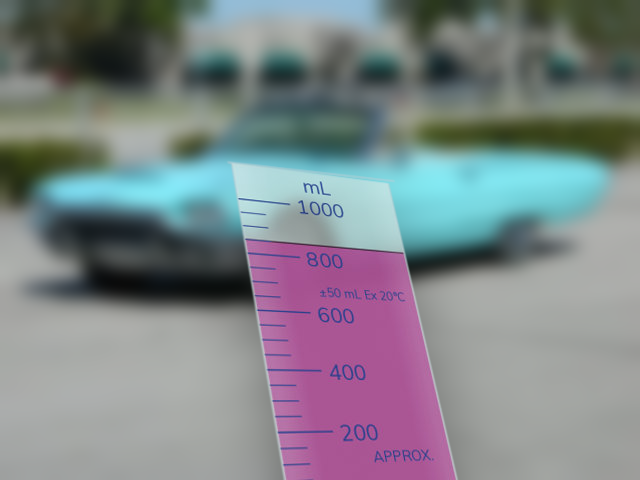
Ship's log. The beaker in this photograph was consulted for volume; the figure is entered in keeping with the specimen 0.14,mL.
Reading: 850,mL
